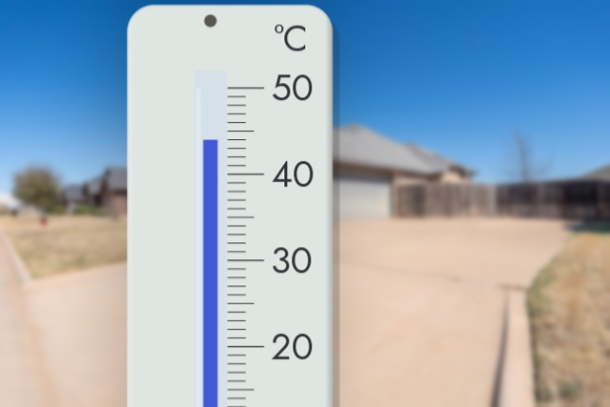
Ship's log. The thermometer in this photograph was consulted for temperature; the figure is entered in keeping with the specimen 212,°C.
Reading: 44,°C
